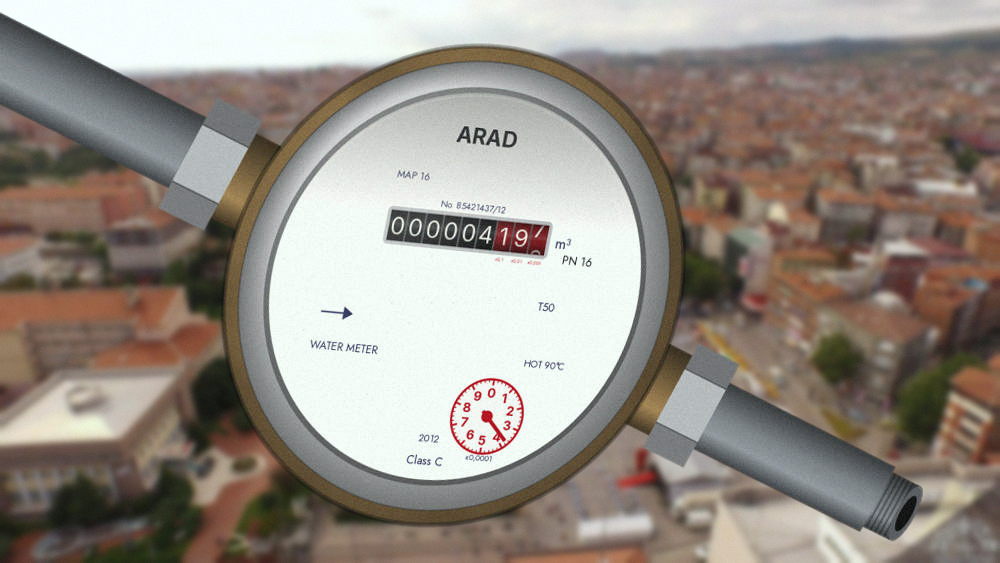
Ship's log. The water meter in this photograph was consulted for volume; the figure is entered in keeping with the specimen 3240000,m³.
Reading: 4.1973,m³
